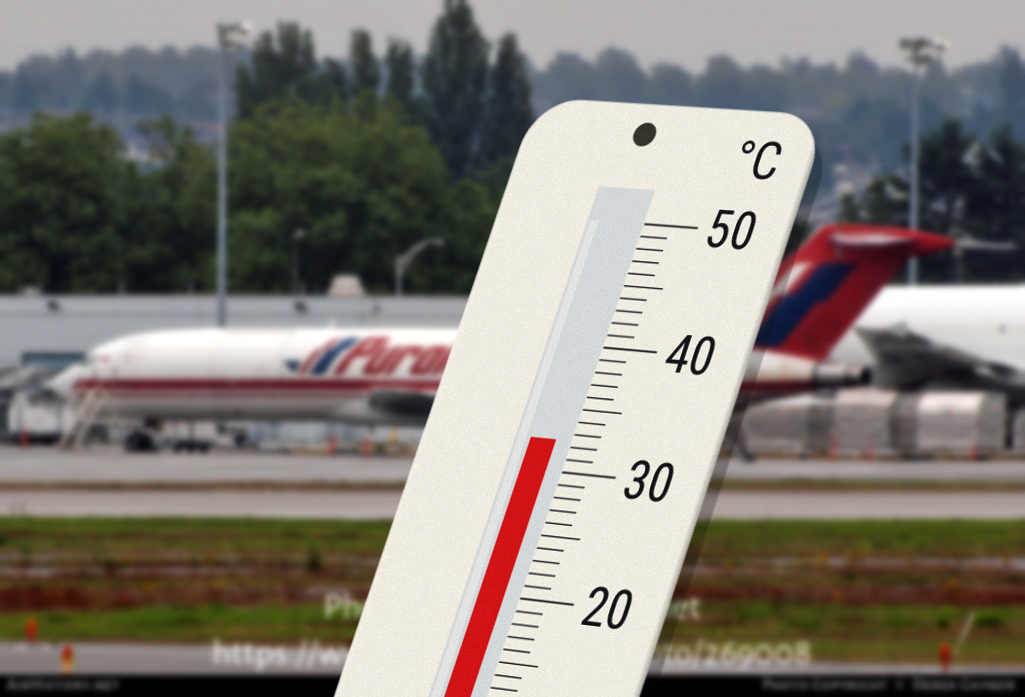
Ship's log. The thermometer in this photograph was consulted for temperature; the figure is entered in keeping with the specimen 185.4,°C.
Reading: 32.5,°C
